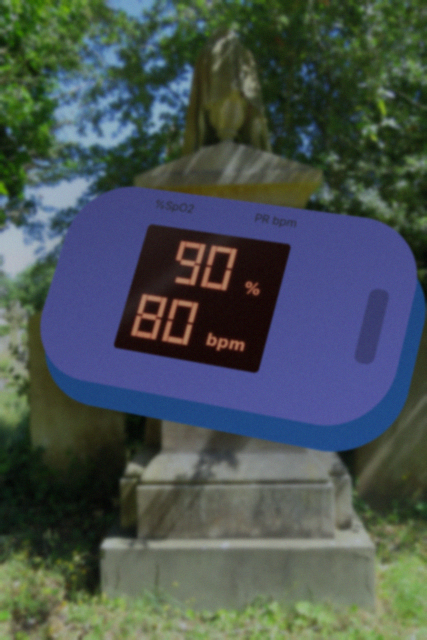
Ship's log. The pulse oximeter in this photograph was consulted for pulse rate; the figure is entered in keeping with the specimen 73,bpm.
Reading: 80,bpm
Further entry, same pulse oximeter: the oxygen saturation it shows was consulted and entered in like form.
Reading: 90,%
